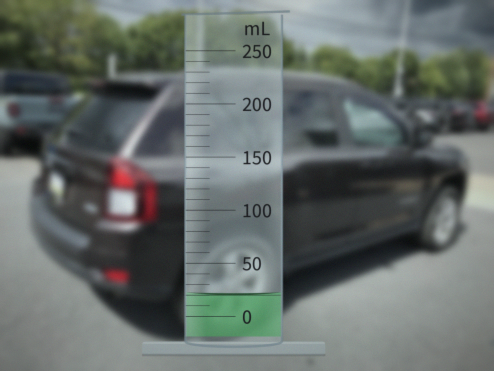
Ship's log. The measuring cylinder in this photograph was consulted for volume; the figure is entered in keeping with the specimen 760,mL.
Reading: 20,mL
